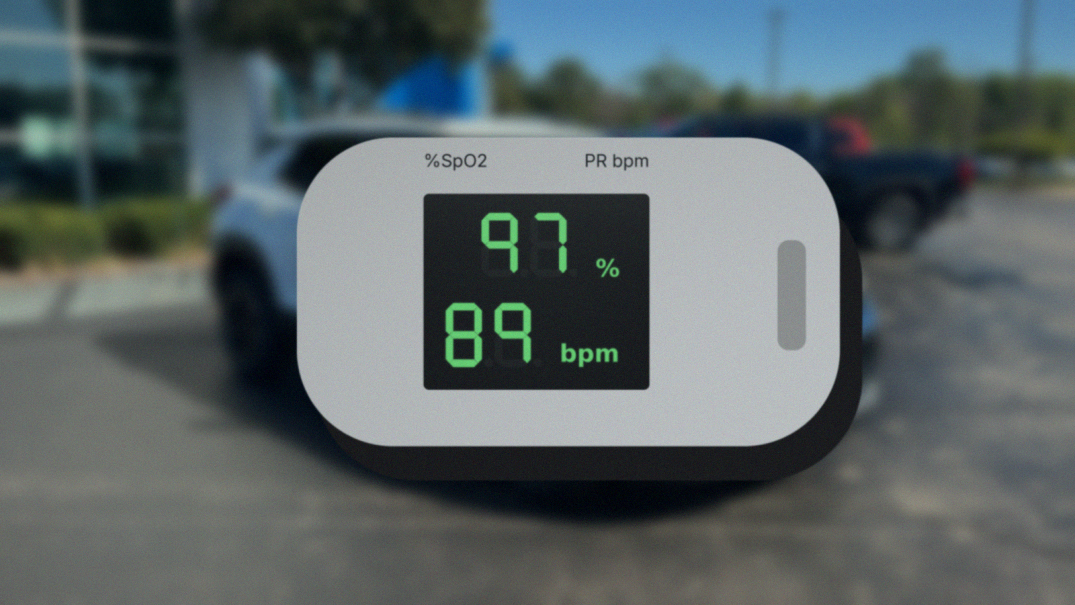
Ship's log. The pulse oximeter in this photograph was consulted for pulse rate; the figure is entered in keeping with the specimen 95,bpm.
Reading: 89,bpm
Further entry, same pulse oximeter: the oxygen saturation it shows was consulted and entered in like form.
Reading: 97,%
